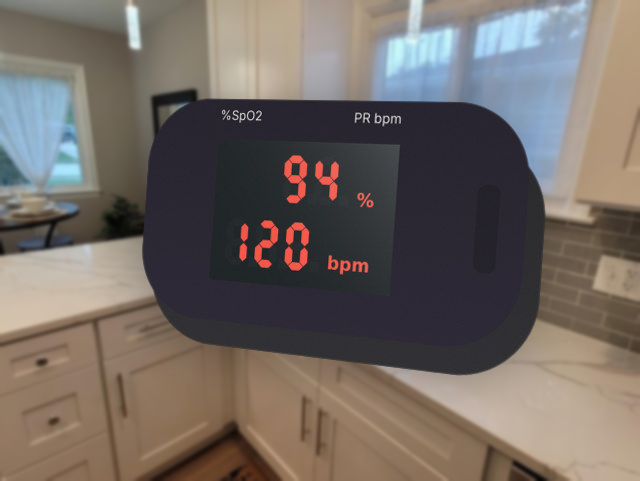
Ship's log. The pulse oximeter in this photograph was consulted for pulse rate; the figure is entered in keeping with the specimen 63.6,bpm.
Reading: 120,bpm
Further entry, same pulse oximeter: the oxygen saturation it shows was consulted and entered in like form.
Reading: 94,%
